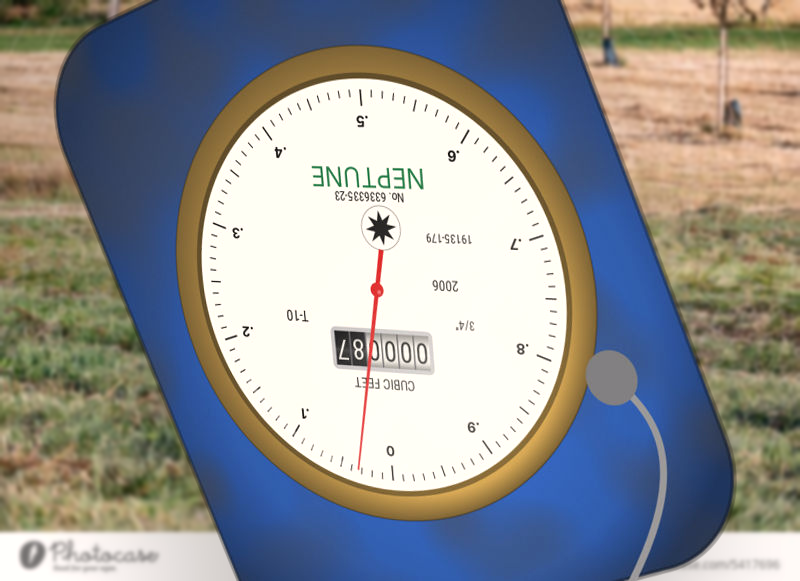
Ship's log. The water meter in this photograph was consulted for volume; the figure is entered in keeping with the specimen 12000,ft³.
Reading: 87.03,ft³
